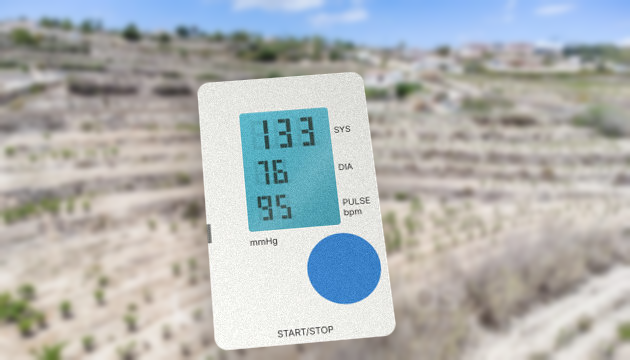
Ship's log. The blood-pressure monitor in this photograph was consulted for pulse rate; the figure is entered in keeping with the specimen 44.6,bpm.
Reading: 95,bpm
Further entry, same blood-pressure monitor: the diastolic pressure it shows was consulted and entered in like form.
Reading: 76,mmHg
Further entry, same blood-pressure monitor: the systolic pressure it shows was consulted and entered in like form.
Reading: 133,mmHg
